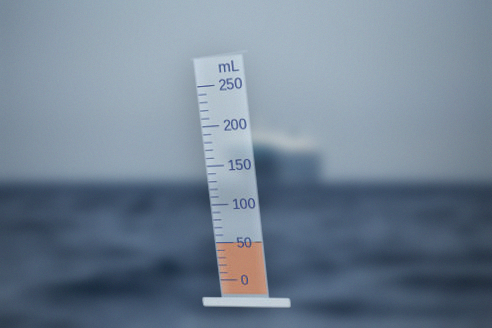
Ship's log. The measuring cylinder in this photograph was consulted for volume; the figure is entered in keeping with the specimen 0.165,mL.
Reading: 50,mL
